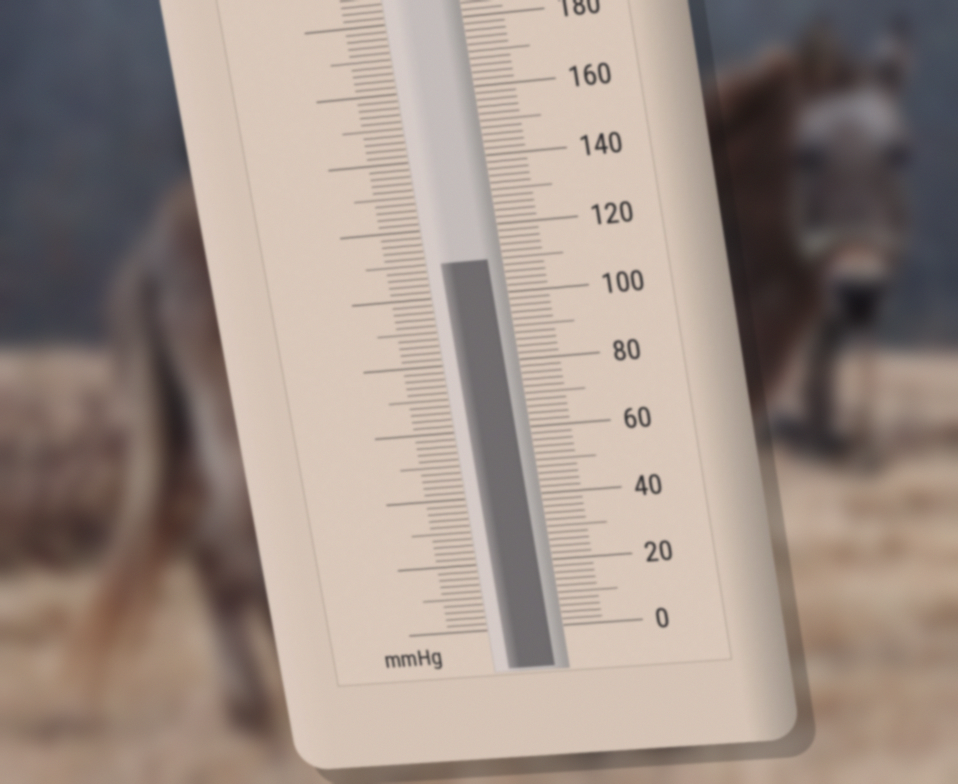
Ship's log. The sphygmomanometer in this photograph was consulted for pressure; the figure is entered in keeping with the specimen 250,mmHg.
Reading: 110,mmHg
